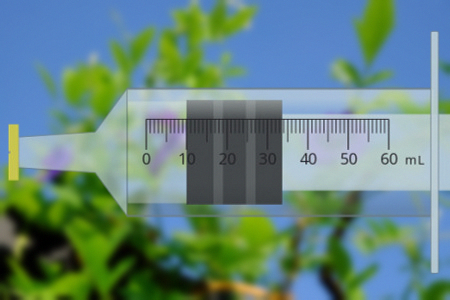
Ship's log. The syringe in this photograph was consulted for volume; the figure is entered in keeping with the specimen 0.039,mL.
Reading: 10,mL
